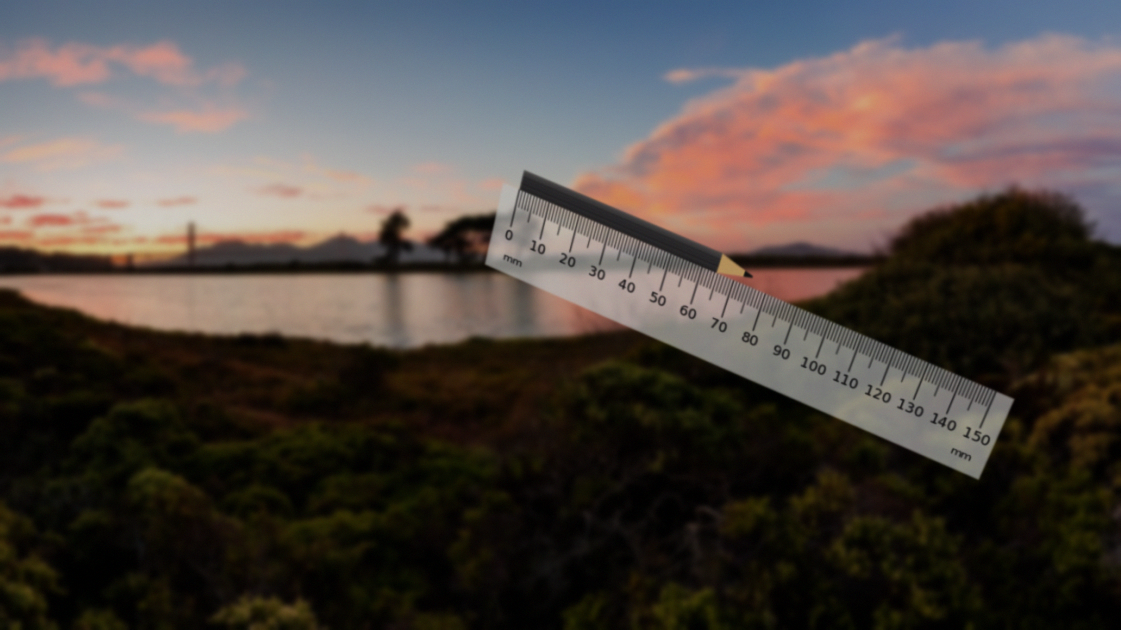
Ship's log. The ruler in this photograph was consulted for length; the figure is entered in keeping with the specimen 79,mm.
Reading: 75,mm
